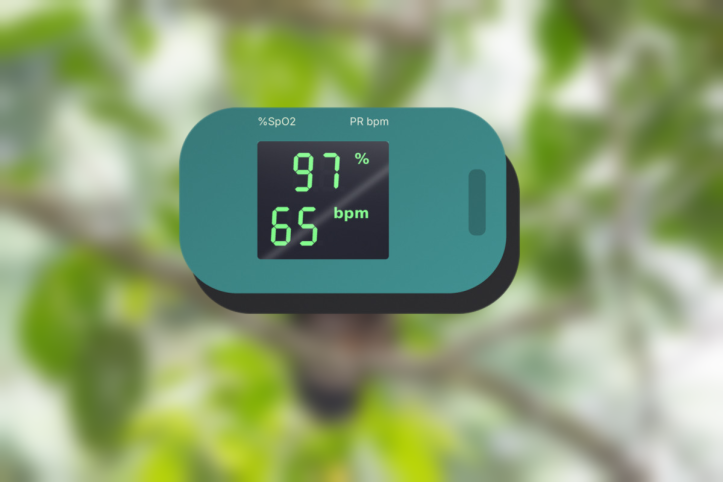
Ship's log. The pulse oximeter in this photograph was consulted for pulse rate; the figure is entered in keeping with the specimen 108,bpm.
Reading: 65,bpm
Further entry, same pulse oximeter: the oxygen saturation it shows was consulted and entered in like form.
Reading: 97,%
